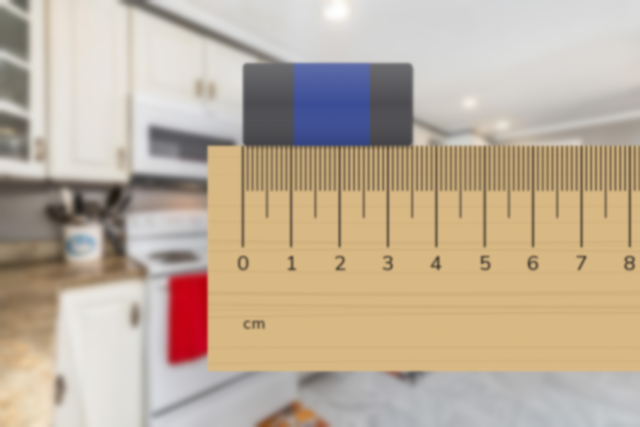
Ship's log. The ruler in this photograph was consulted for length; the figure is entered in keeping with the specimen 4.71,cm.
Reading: 3.5,cm
